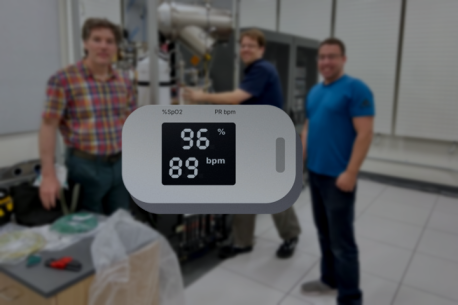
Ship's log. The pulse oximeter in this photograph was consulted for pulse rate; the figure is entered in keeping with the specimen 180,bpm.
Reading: 89,bpm
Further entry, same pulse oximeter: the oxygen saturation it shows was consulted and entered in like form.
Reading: 96,%
